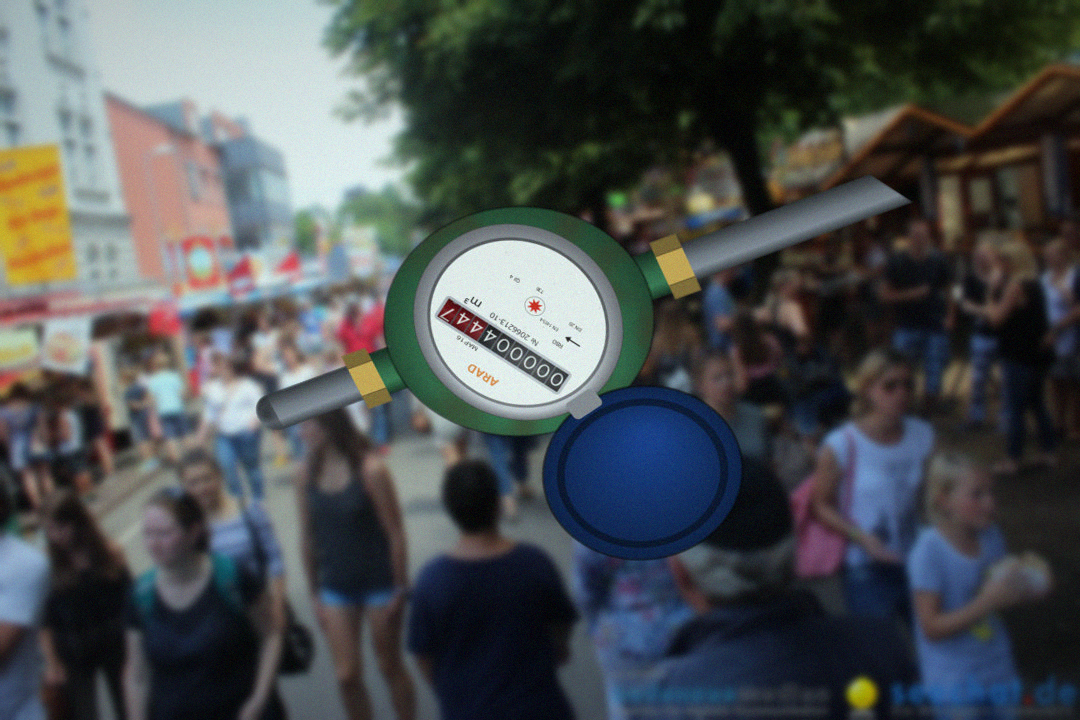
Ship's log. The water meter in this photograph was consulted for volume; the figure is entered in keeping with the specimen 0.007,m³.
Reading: 4.447,m³
